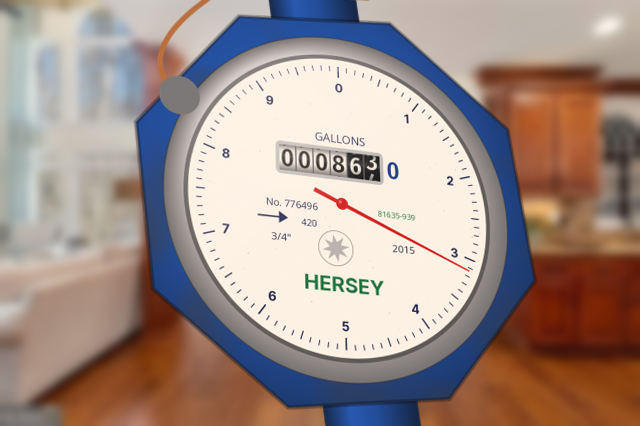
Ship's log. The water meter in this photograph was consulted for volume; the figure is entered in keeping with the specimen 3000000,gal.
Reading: 8633.1,gal
